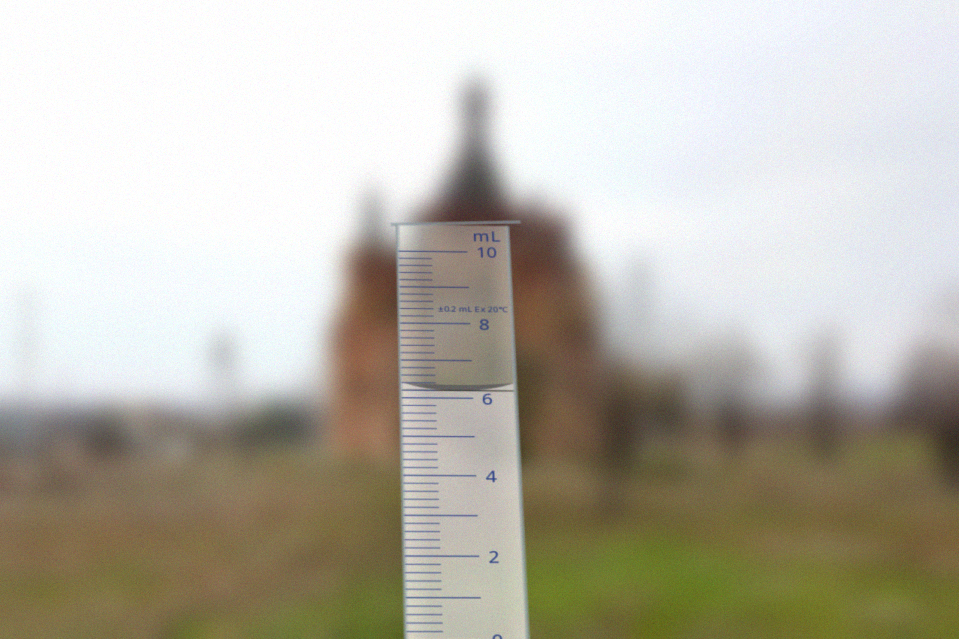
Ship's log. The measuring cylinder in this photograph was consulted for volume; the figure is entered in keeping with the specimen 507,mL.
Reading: 6.2,mL
